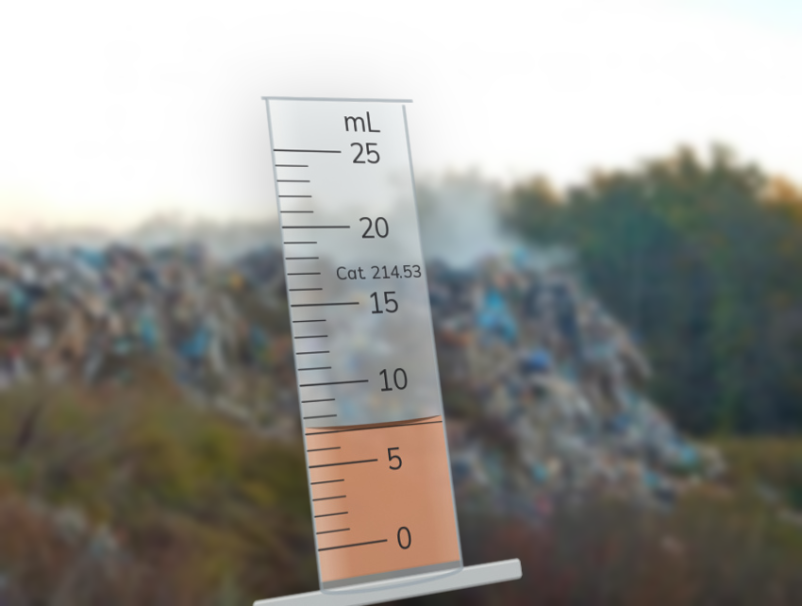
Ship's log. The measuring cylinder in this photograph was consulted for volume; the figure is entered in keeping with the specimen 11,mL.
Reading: 7,mL
